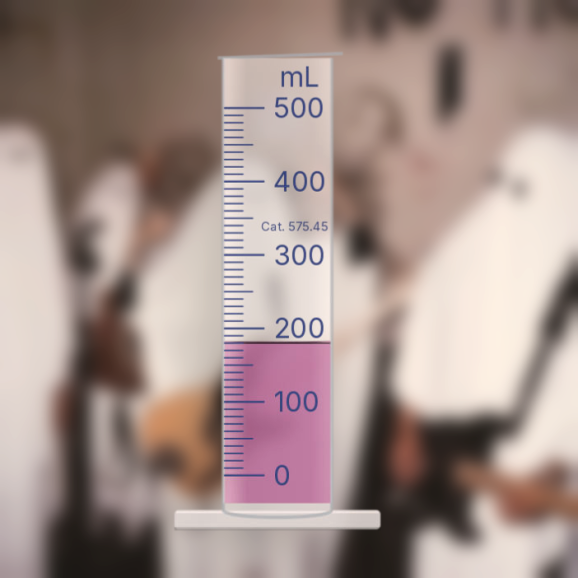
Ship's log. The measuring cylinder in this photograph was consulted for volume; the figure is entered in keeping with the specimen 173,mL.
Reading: 180,mL
